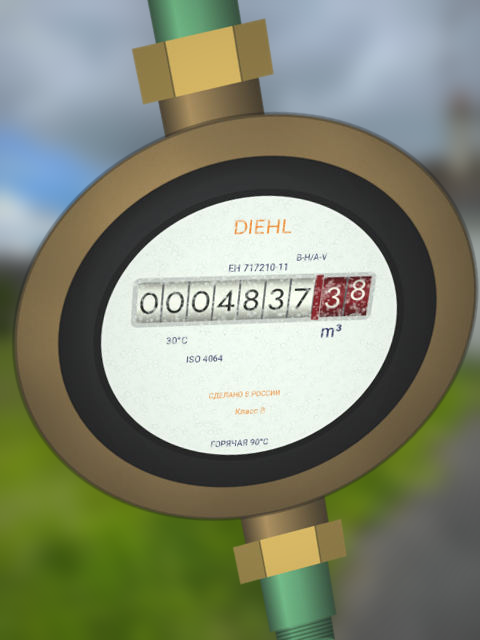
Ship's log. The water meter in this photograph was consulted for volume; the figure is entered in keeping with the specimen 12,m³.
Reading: 4837.38,m³
